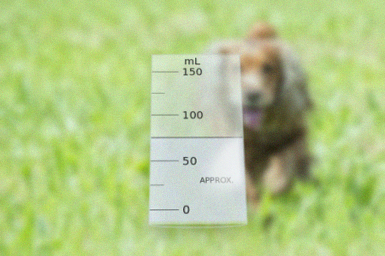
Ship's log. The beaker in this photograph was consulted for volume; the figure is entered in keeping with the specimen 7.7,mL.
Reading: 75,mL
